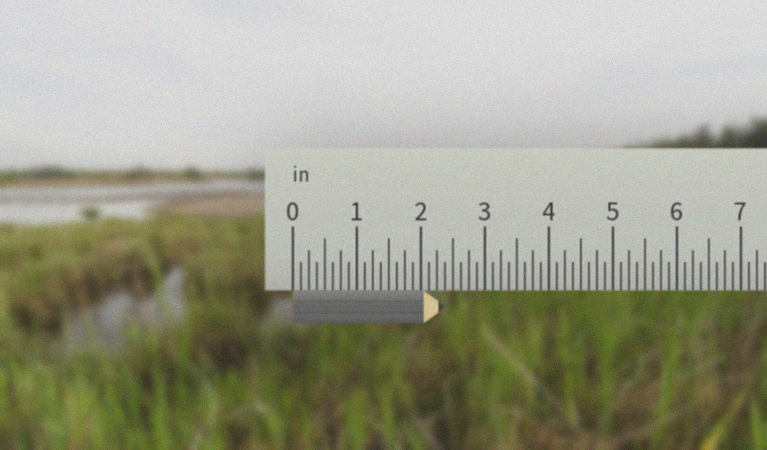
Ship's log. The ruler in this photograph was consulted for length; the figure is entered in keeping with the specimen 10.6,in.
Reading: 2.375,in
